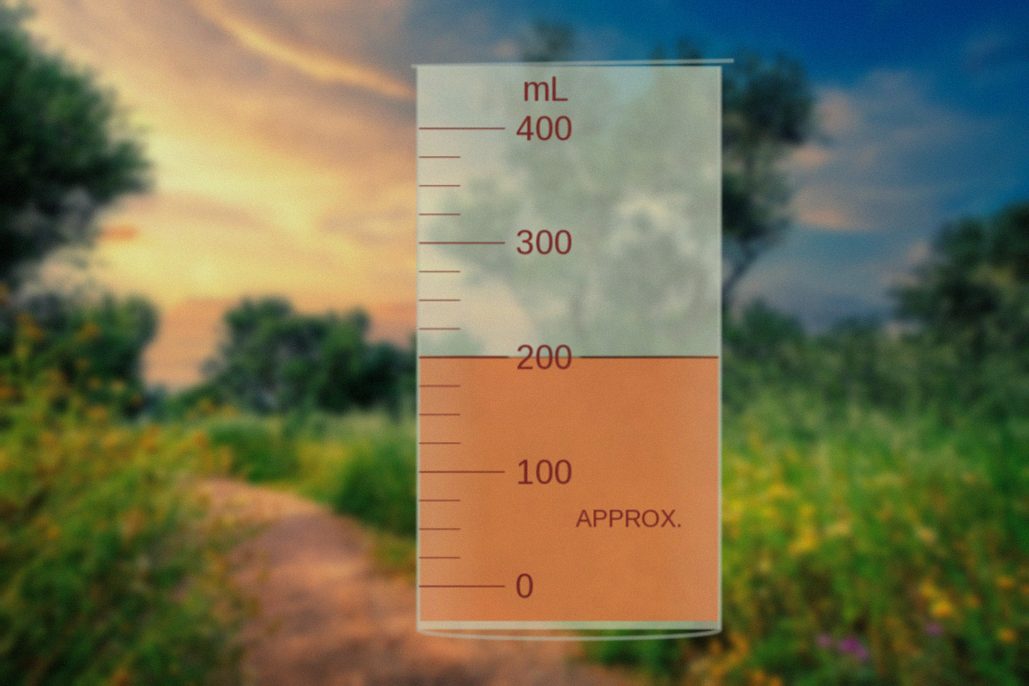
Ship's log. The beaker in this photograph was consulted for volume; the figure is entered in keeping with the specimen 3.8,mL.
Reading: 200,mL
